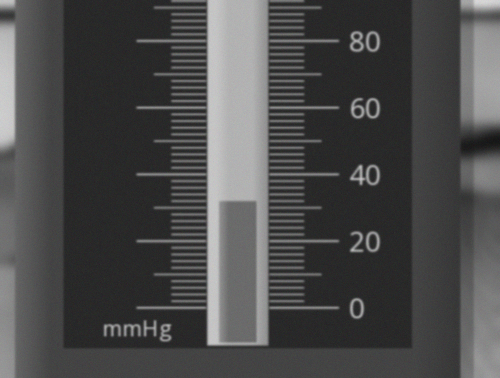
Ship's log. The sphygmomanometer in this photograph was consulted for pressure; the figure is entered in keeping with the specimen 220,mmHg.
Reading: 32,mmHg
